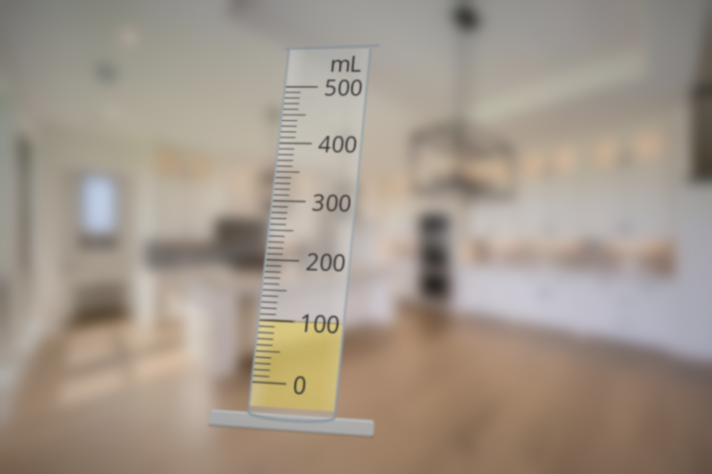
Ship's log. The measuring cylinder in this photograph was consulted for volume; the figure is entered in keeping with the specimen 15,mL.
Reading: 100,mL
